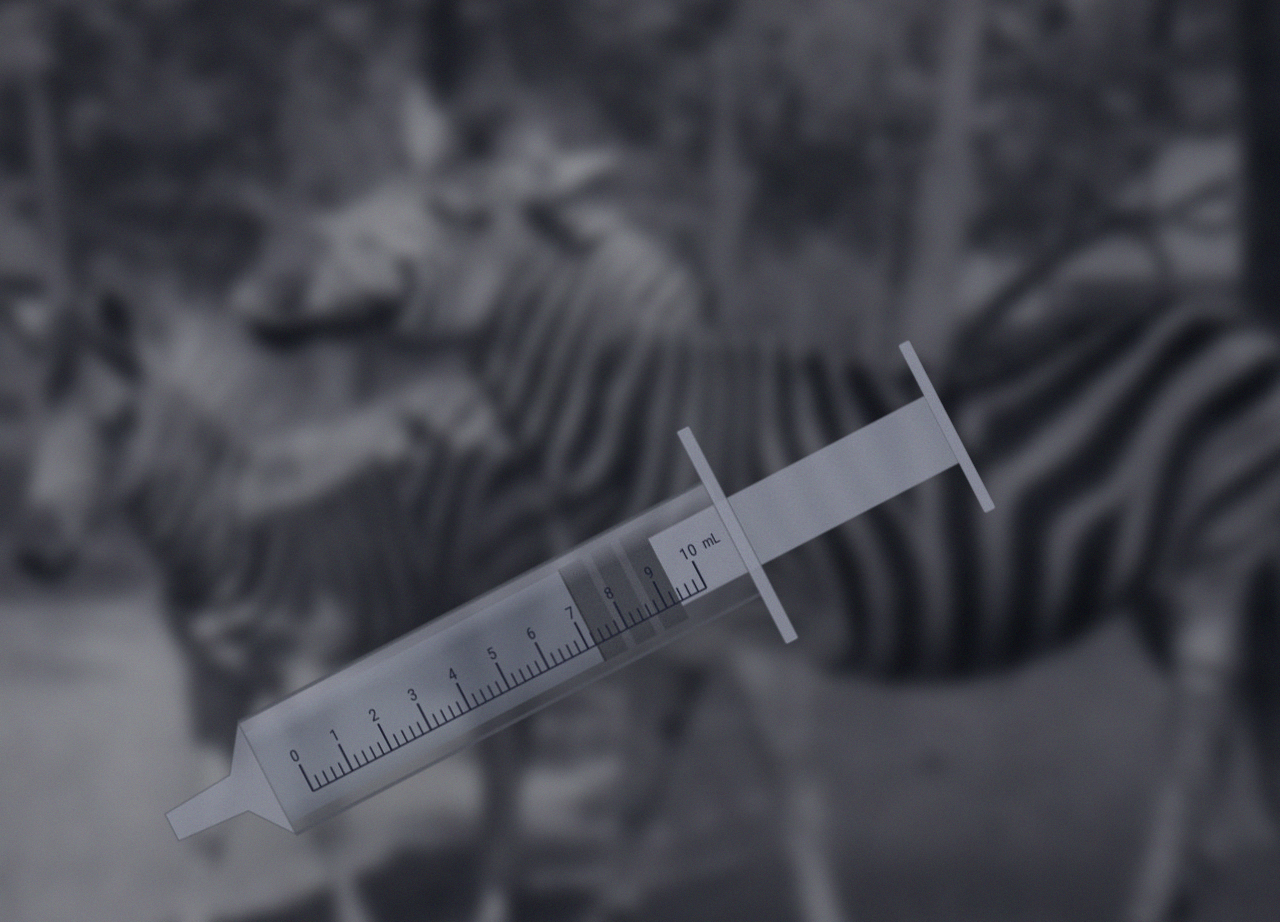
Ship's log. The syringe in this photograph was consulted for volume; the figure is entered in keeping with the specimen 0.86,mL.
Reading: 7.2,mL
